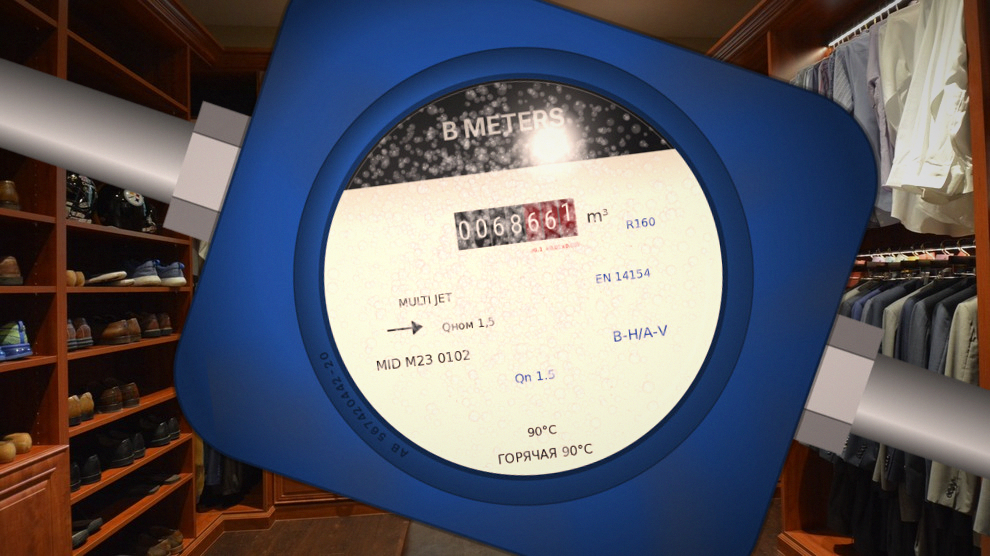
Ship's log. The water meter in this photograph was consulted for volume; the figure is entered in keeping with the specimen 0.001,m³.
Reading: 68.661,m³
